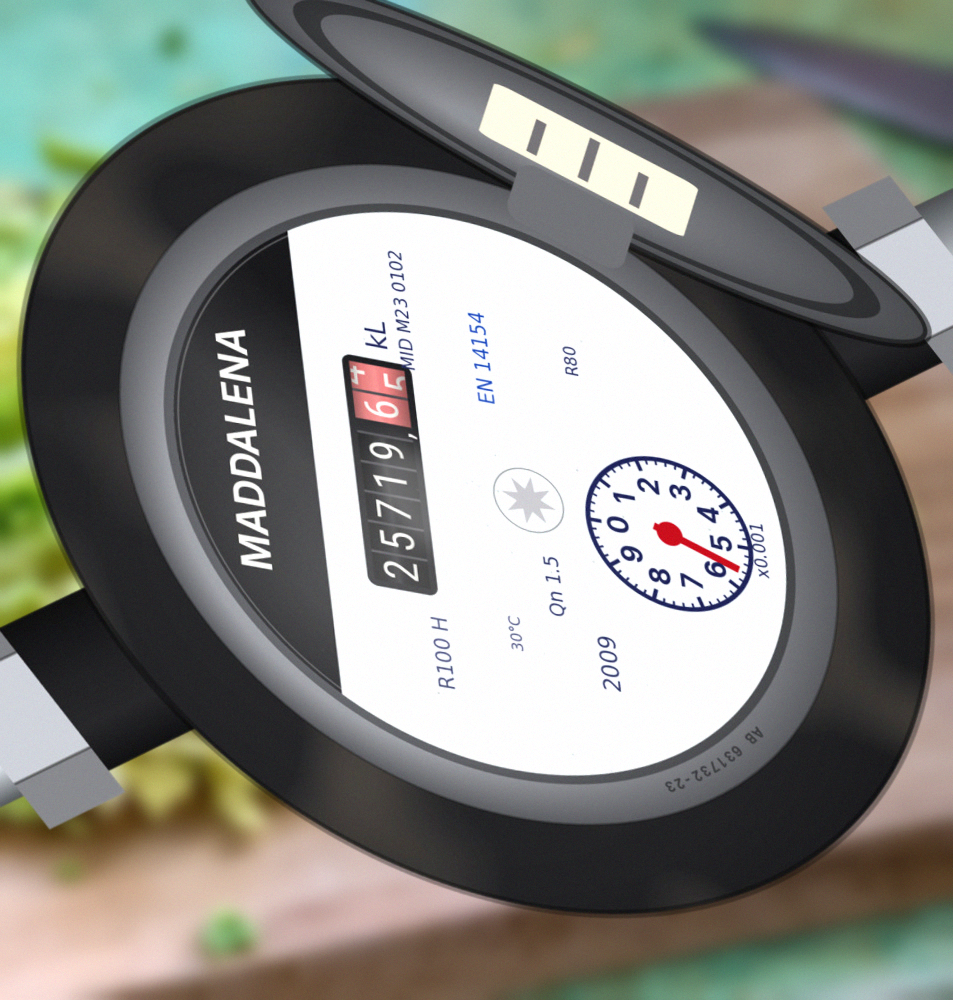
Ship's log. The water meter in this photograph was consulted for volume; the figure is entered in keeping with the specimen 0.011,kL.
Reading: 25719.645,kL
